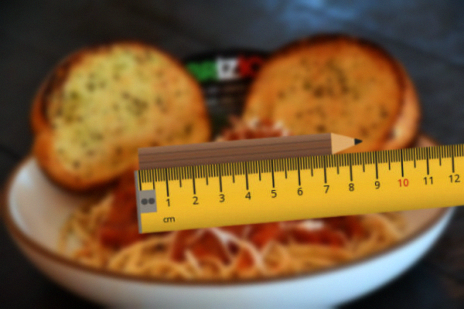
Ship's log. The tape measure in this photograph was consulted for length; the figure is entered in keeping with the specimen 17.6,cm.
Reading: 8.5,cm
